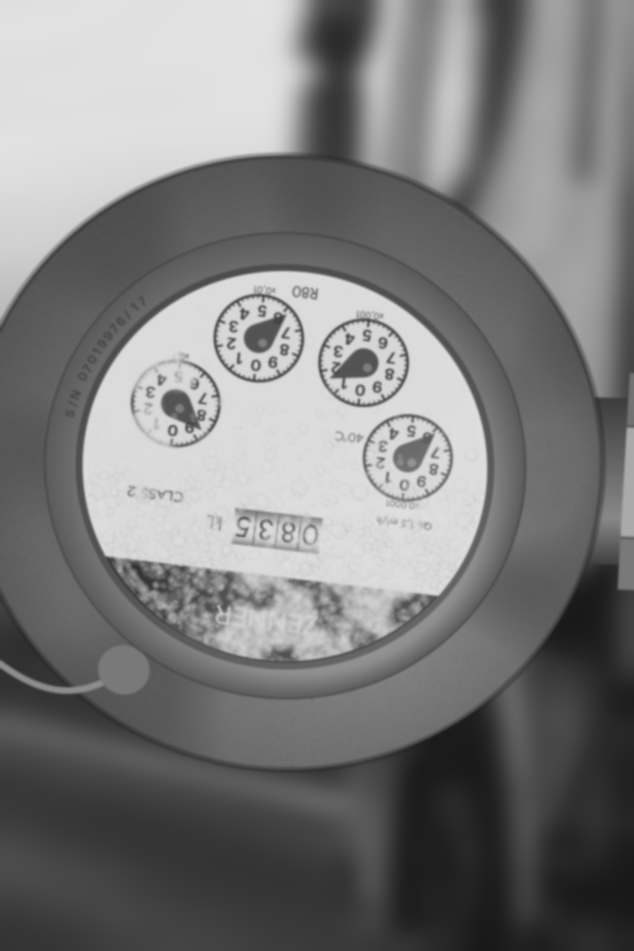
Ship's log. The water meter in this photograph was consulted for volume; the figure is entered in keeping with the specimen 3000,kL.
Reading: 835.8616,kL
